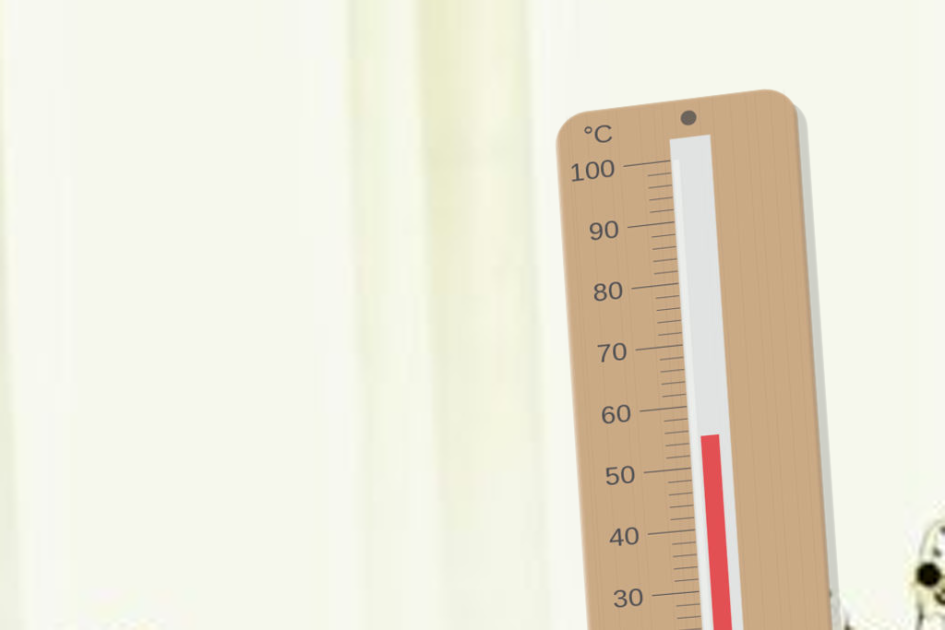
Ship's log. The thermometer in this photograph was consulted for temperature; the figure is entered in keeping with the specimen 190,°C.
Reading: 55,°C
